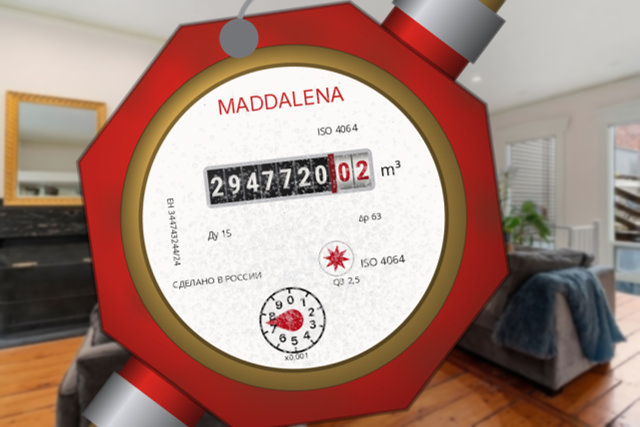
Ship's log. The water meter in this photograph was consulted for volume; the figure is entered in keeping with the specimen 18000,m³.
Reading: 2947720.027,m³
